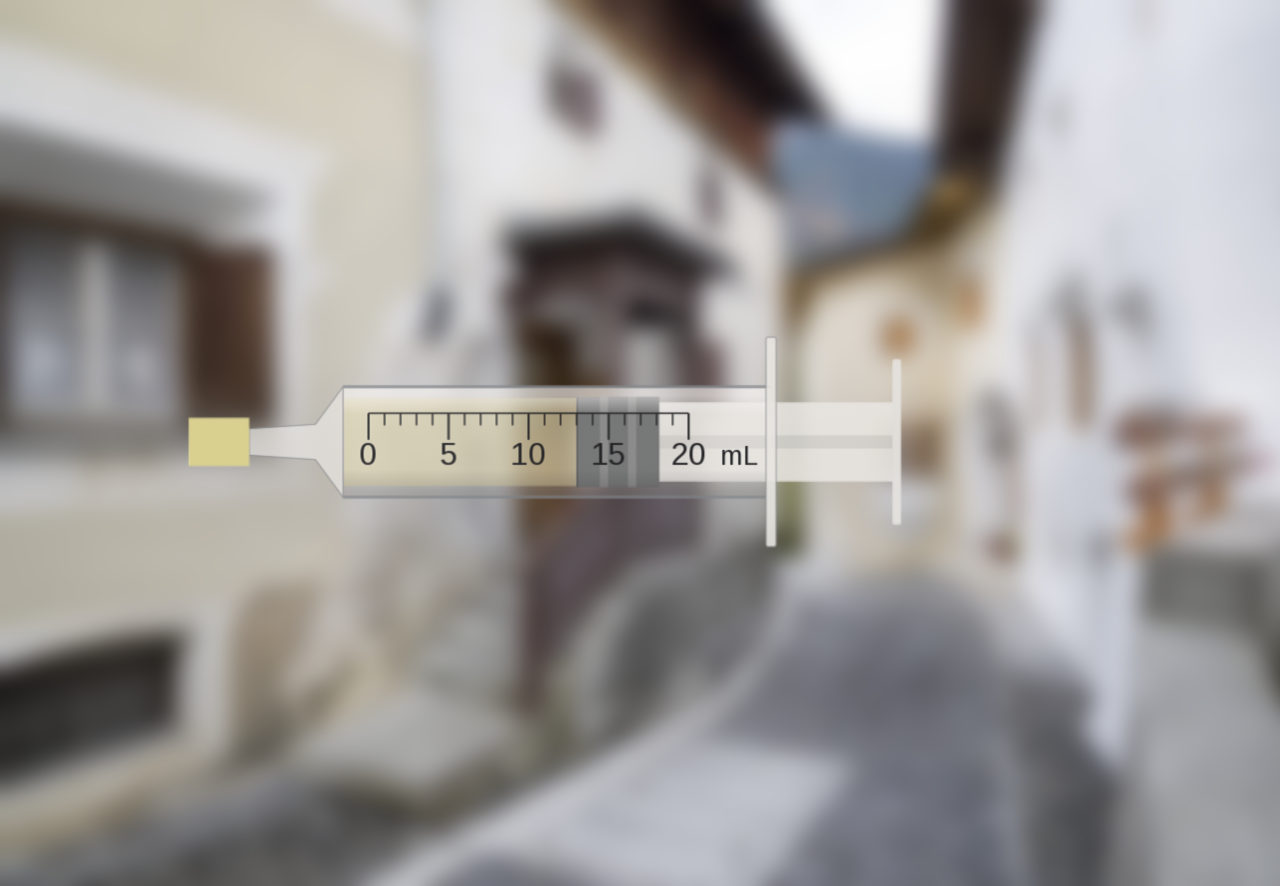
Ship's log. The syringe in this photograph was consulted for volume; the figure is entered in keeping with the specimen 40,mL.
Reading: 13,mL
